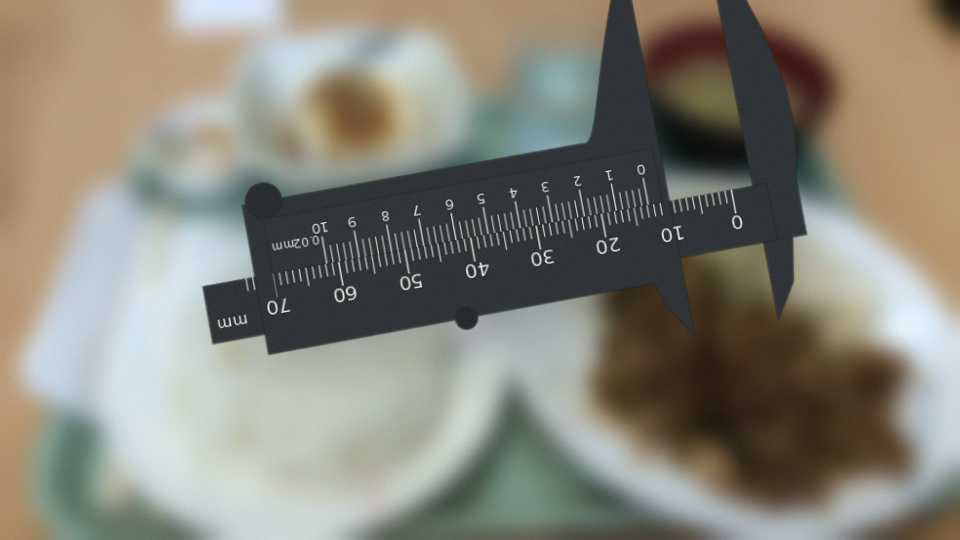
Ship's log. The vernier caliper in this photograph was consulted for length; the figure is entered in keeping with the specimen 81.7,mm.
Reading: 12.8,mm
